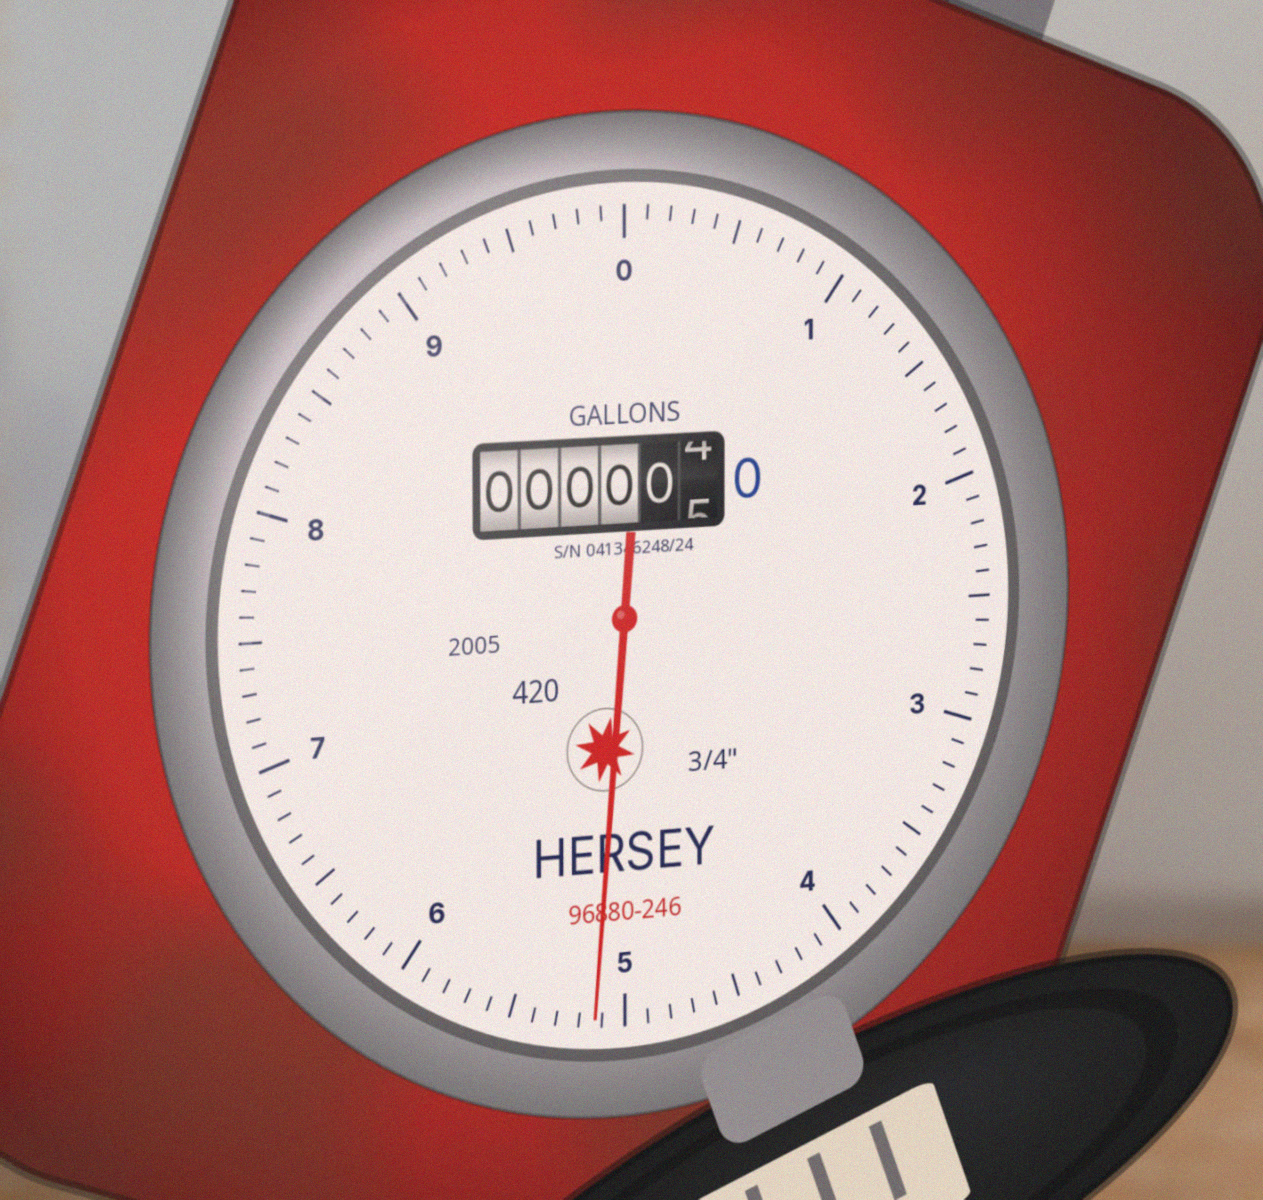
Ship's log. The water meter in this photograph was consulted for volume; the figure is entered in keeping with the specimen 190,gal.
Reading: 45.1,gal
